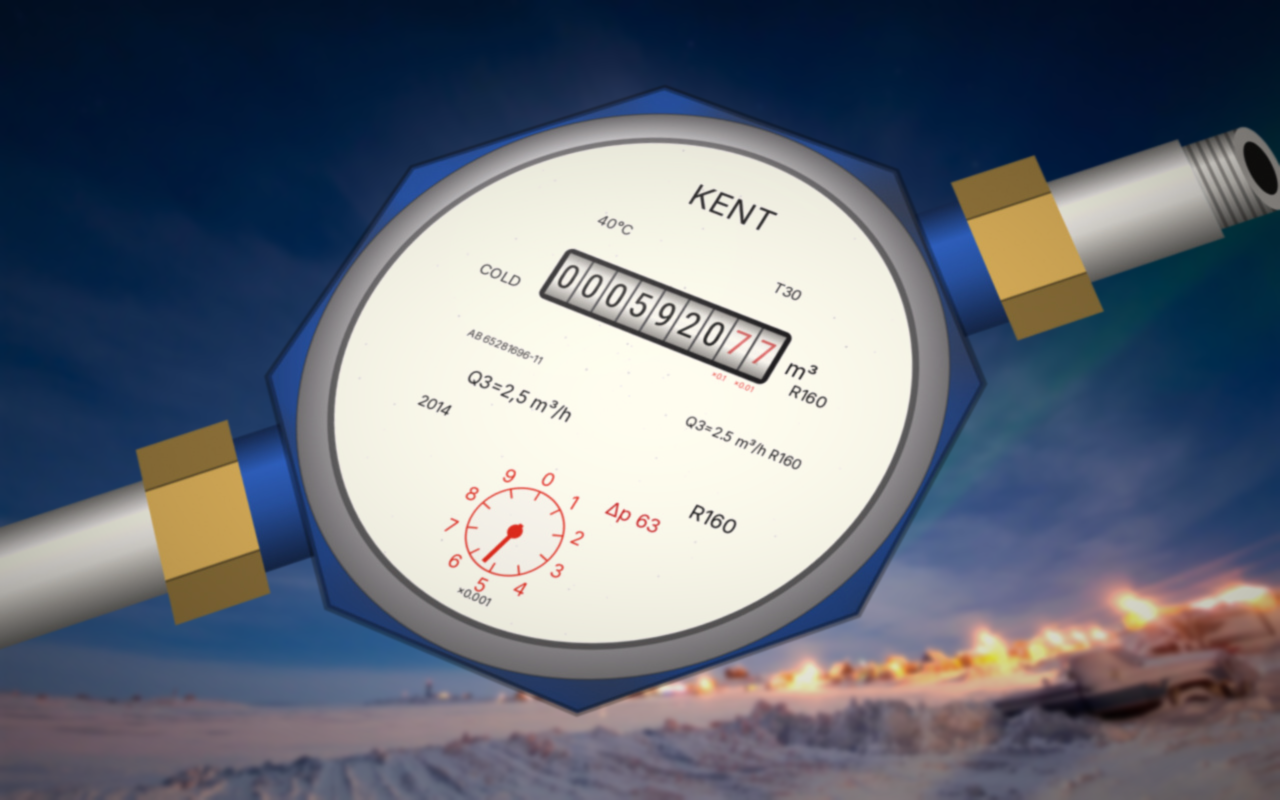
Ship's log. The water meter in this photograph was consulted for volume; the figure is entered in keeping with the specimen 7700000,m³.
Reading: 5920.775,m³
